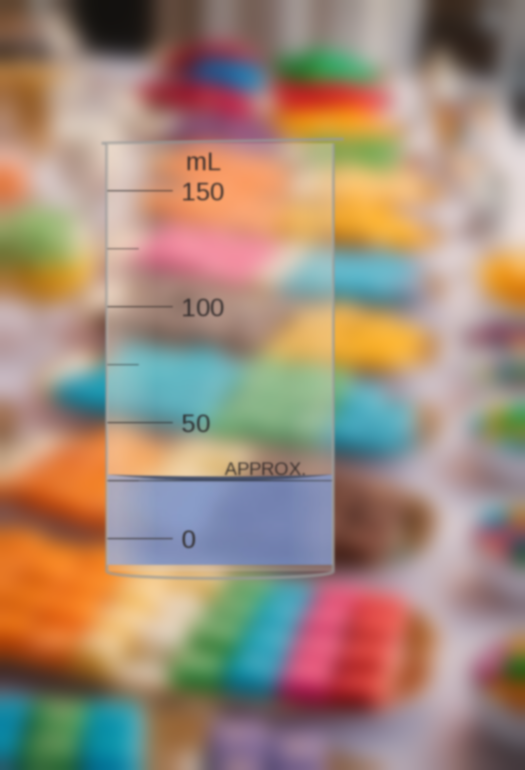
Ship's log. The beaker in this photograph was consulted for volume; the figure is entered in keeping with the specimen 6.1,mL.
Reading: 25,mL
